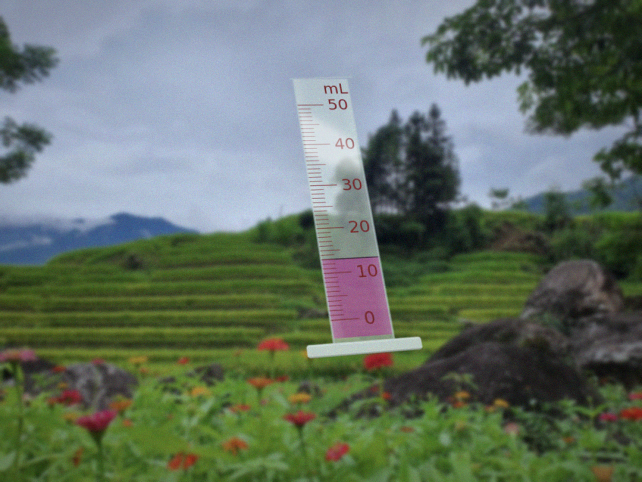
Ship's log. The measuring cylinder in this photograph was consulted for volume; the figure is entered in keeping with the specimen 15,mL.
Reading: 13,mL
